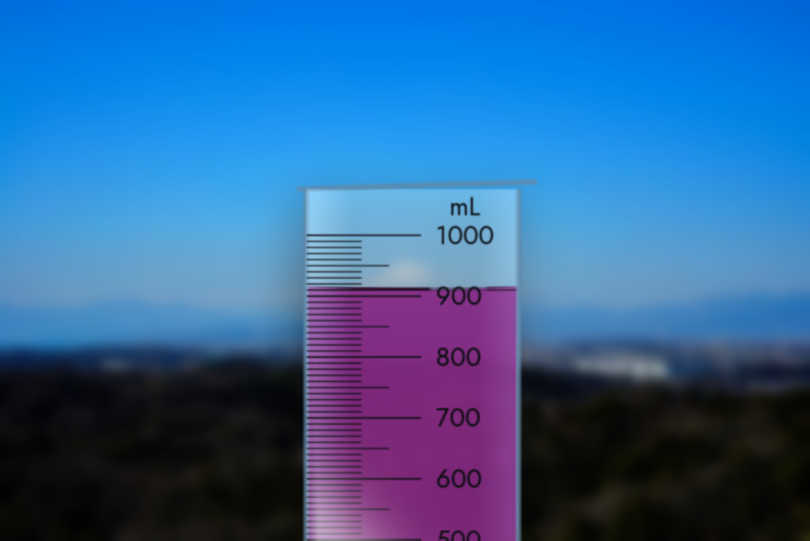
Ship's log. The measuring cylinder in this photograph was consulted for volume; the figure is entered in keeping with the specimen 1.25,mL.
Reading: 910,mL
